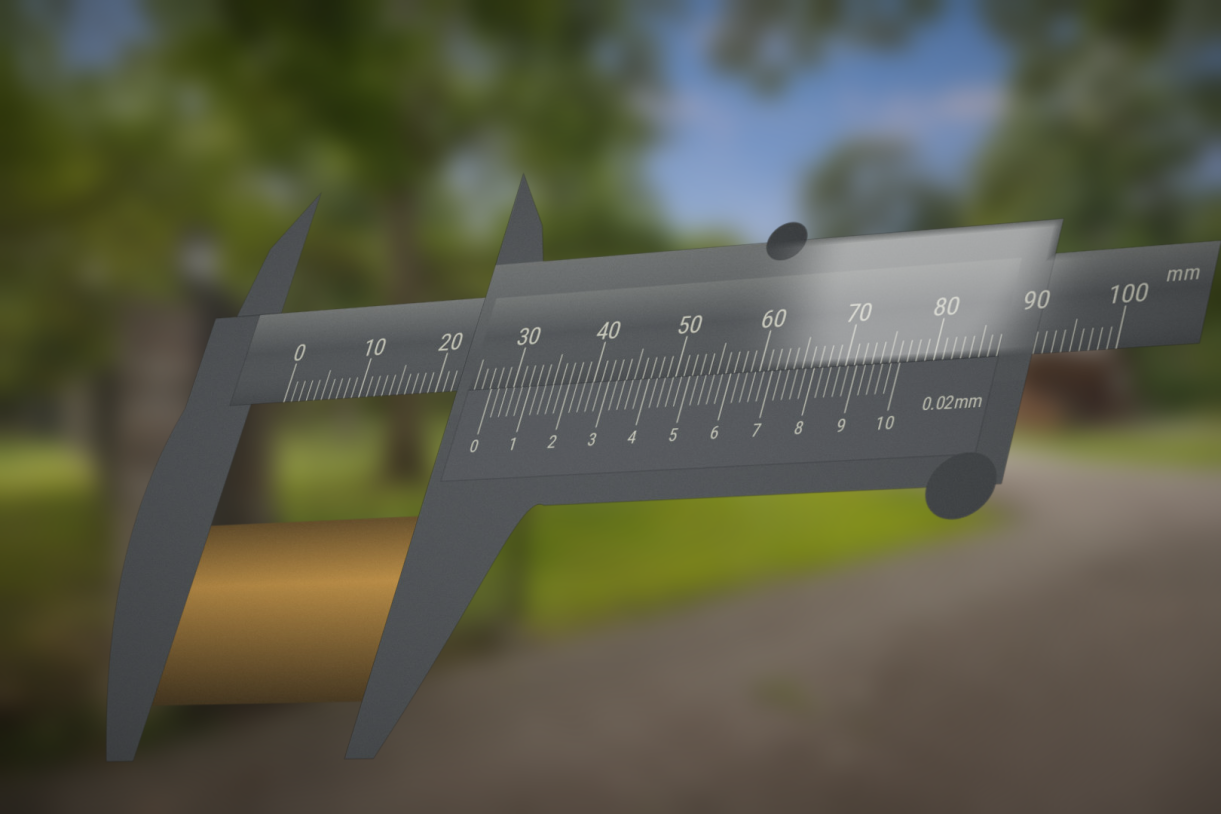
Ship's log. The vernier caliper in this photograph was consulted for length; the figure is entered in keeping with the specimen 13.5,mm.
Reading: 27.2,mm
